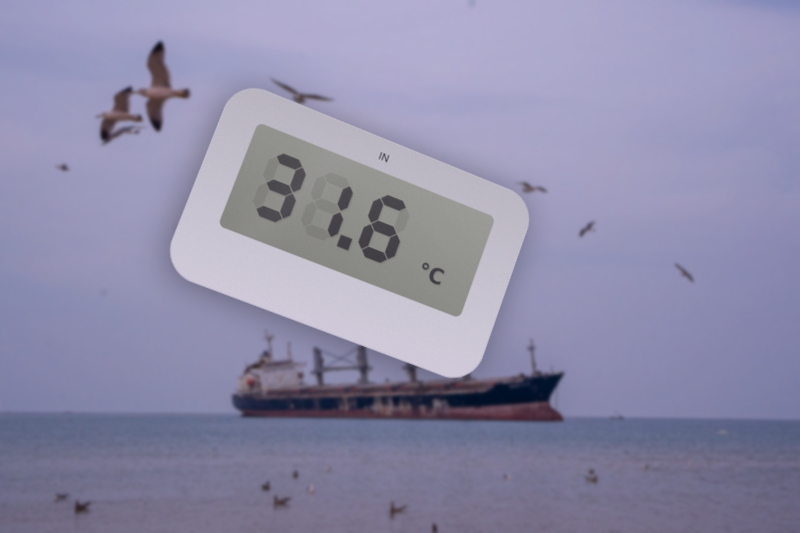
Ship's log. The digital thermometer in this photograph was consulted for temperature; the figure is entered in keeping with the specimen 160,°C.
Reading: 31.6,°C
